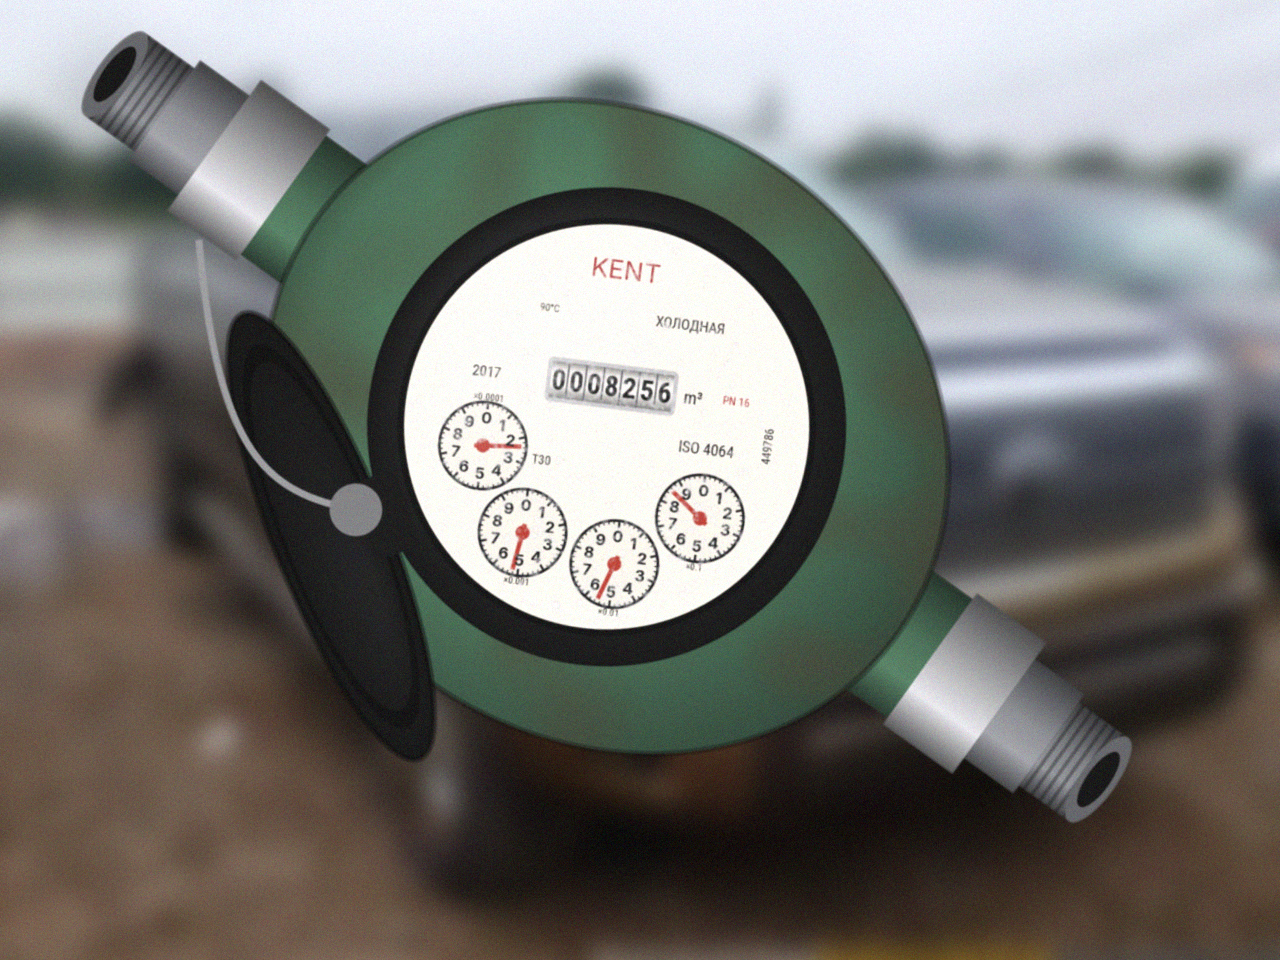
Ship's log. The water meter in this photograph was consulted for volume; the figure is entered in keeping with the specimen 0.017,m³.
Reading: 8256.8552,m³
